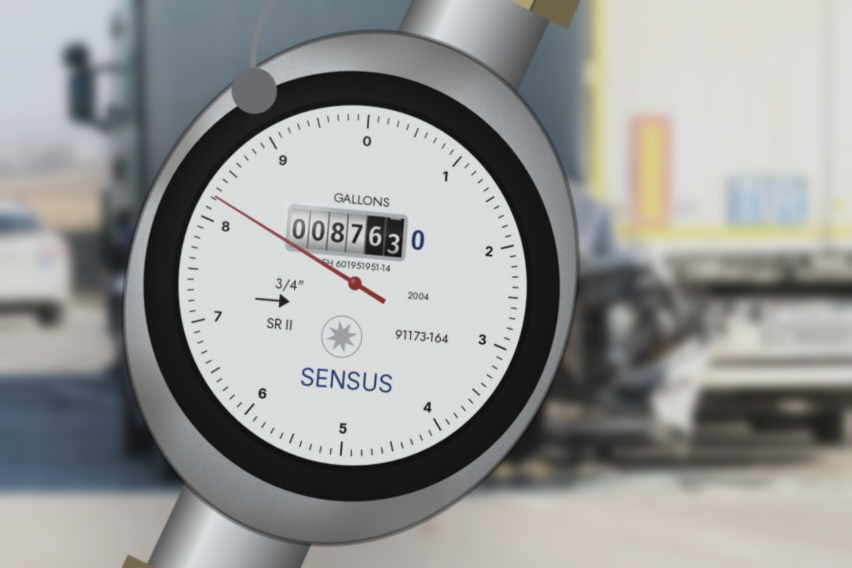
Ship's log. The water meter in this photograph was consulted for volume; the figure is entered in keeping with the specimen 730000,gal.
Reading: 87628.2,gal
